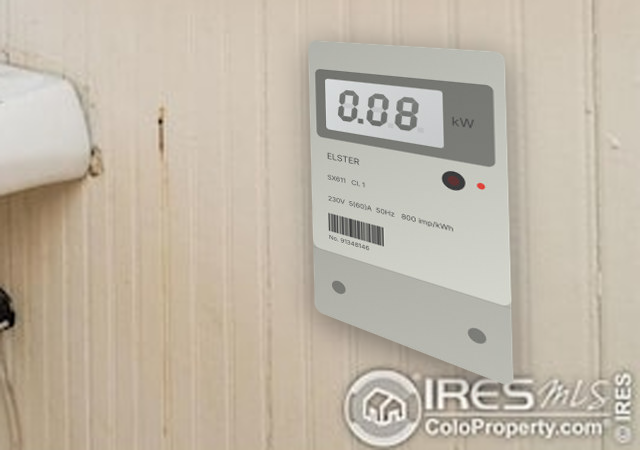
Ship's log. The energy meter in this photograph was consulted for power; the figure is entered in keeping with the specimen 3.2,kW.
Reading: 0.08,kW
